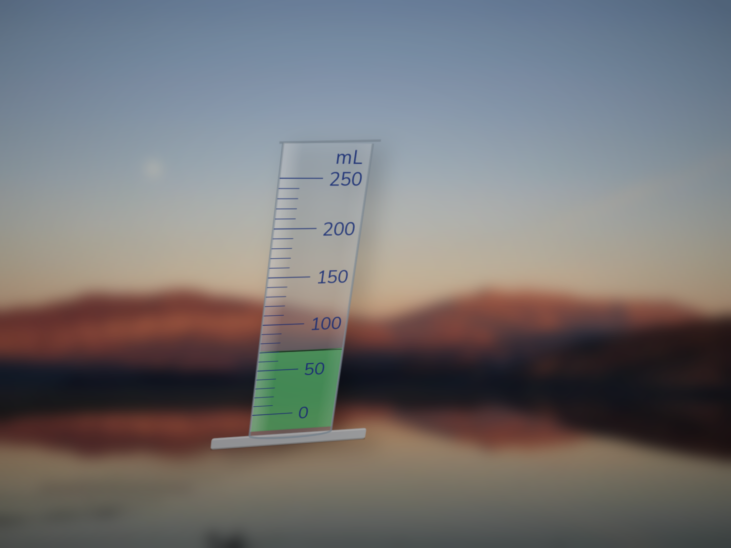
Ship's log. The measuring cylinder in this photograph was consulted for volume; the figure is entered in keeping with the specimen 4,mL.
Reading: 70,mL
